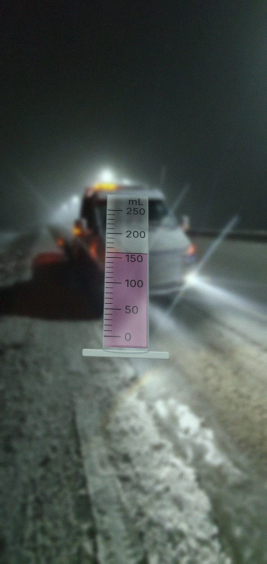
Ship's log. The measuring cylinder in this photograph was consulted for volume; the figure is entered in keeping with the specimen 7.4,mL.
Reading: 160,mL
